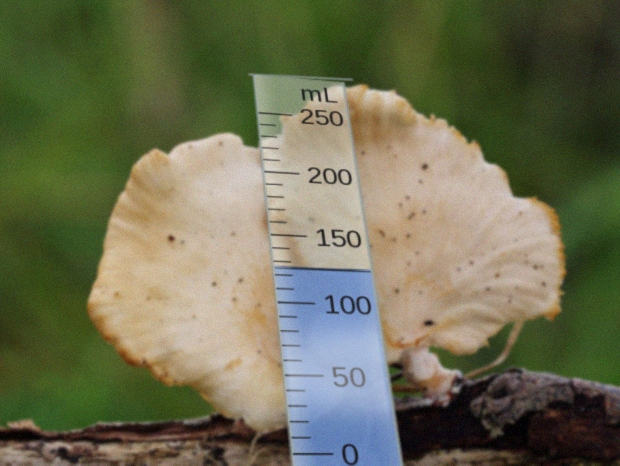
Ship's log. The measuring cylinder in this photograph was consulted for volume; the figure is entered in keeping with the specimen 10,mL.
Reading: 125,mL
